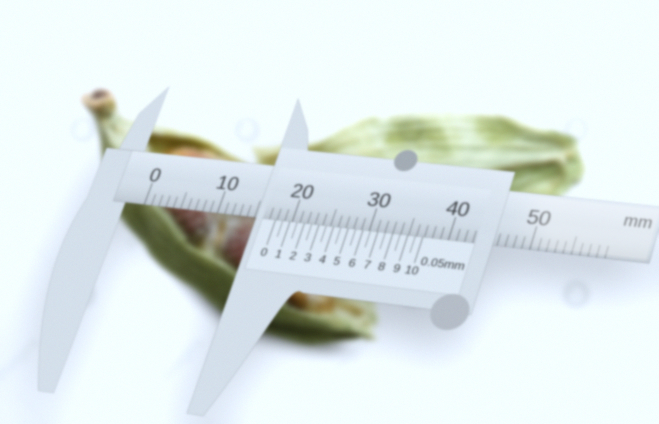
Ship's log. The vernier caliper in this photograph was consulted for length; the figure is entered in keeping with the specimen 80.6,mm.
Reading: 17.8,mm
